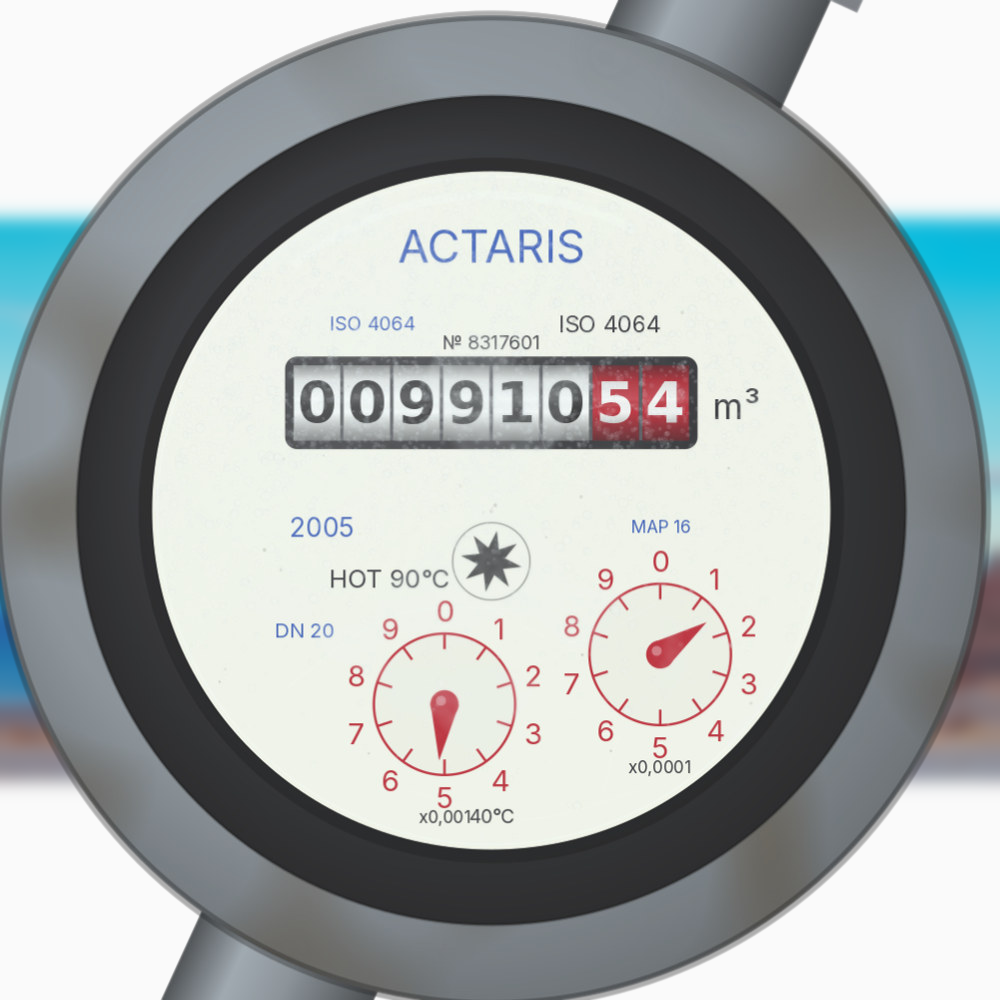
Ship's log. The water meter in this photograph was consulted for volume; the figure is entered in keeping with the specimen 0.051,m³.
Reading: 9910.5451,m³
